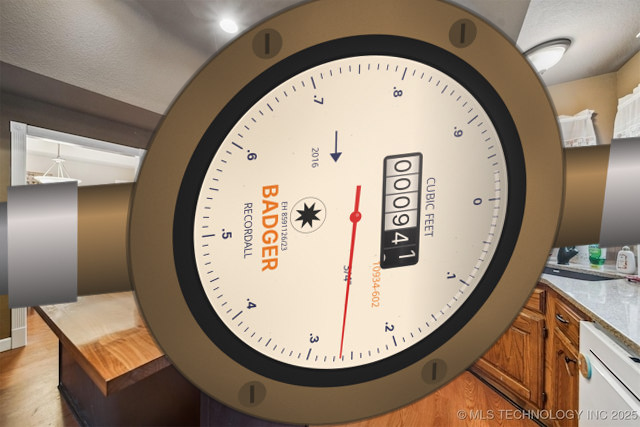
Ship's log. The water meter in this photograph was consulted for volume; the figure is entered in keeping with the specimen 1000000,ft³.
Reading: 941.26,ft³
